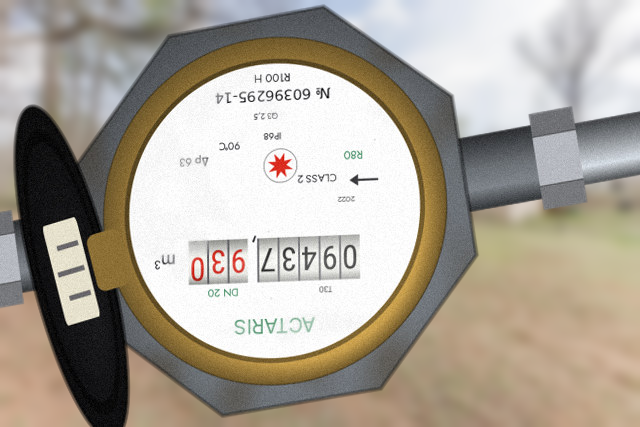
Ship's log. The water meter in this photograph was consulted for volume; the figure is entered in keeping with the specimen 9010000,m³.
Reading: 9437.930,m³
